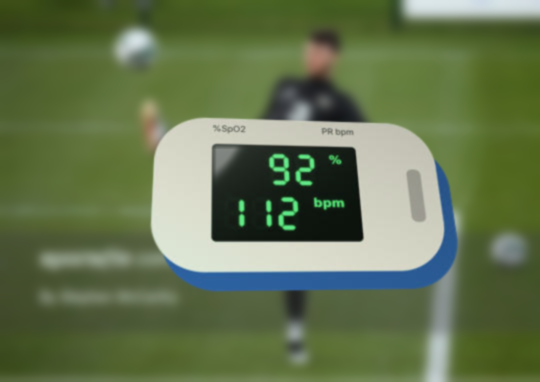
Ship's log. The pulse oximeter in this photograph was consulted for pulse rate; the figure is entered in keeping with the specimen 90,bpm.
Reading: 112,bpm
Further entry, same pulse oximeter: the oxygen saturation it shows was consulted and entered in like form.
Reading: 92,%
